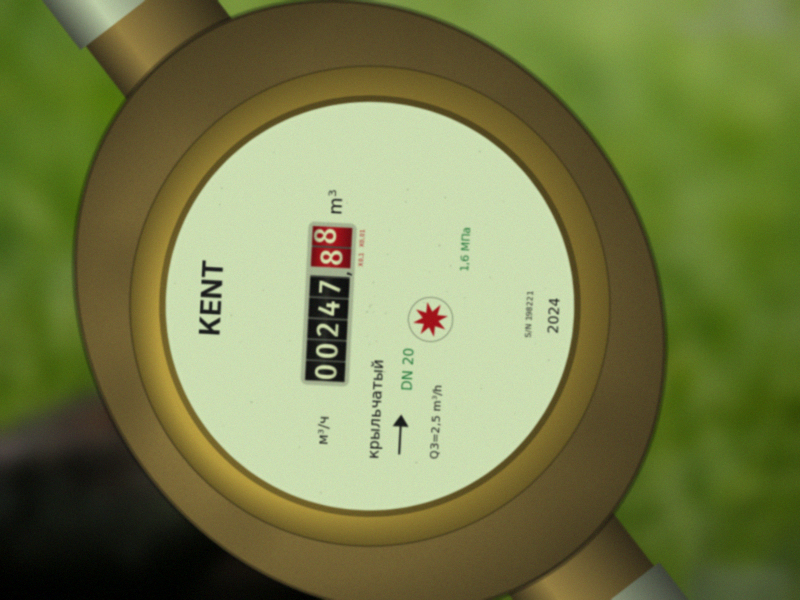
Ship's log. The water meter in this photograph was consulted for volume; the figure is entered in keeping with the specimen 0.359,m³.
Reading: 247.88,m³
